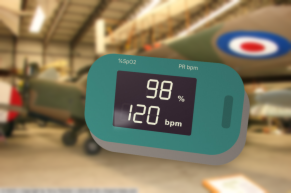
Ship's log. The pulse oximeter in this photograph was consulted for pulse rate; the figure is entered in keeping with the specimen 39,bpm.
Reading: 120,bpm
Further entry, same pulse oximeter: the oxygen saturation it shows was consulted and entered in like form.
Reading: 98,%
